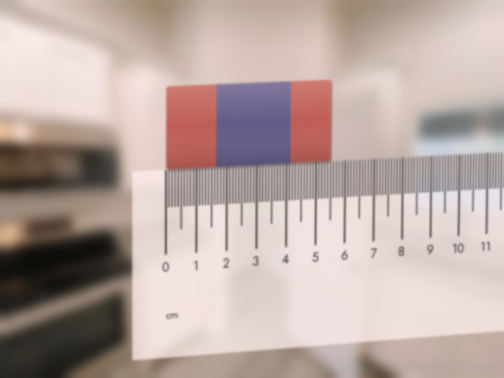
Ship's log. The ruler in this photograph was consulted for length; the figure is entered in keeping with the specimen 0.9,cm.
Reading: 5.5,cm
